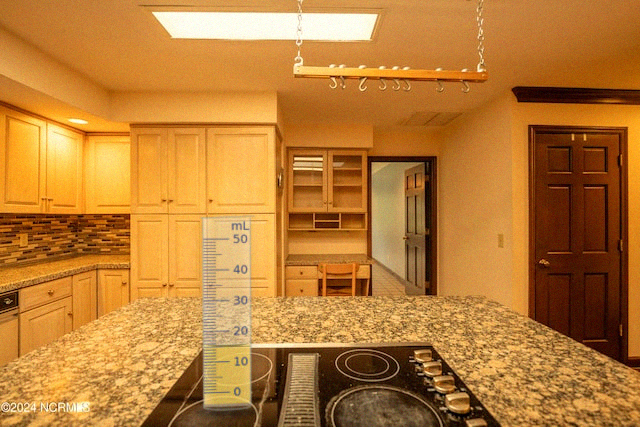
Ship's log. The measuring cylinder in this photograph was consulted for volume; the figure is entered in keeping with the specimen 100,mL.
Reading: 15,mL
